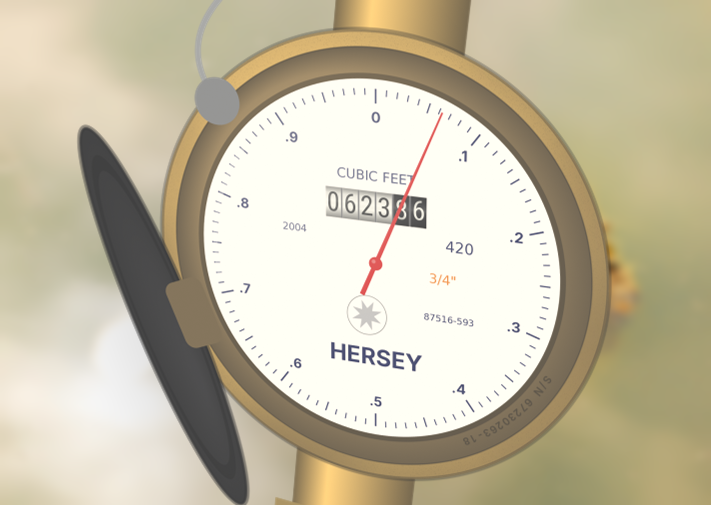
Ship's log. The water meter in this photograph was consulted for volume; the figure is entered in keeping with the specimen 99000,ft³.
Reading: 62386.06,ft³
